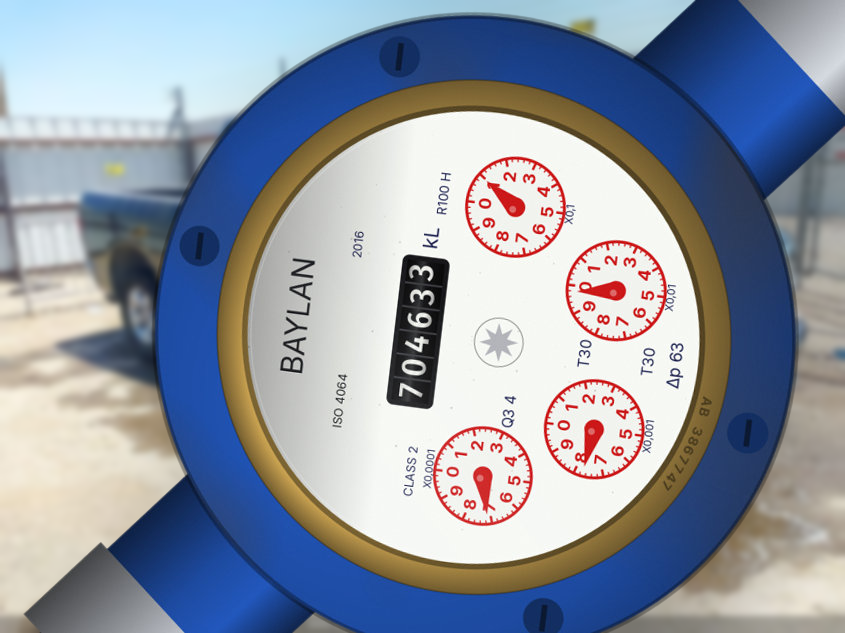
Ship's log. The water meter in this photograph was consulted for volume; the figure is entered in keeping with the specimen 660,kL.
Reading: 704633.0977,kL
